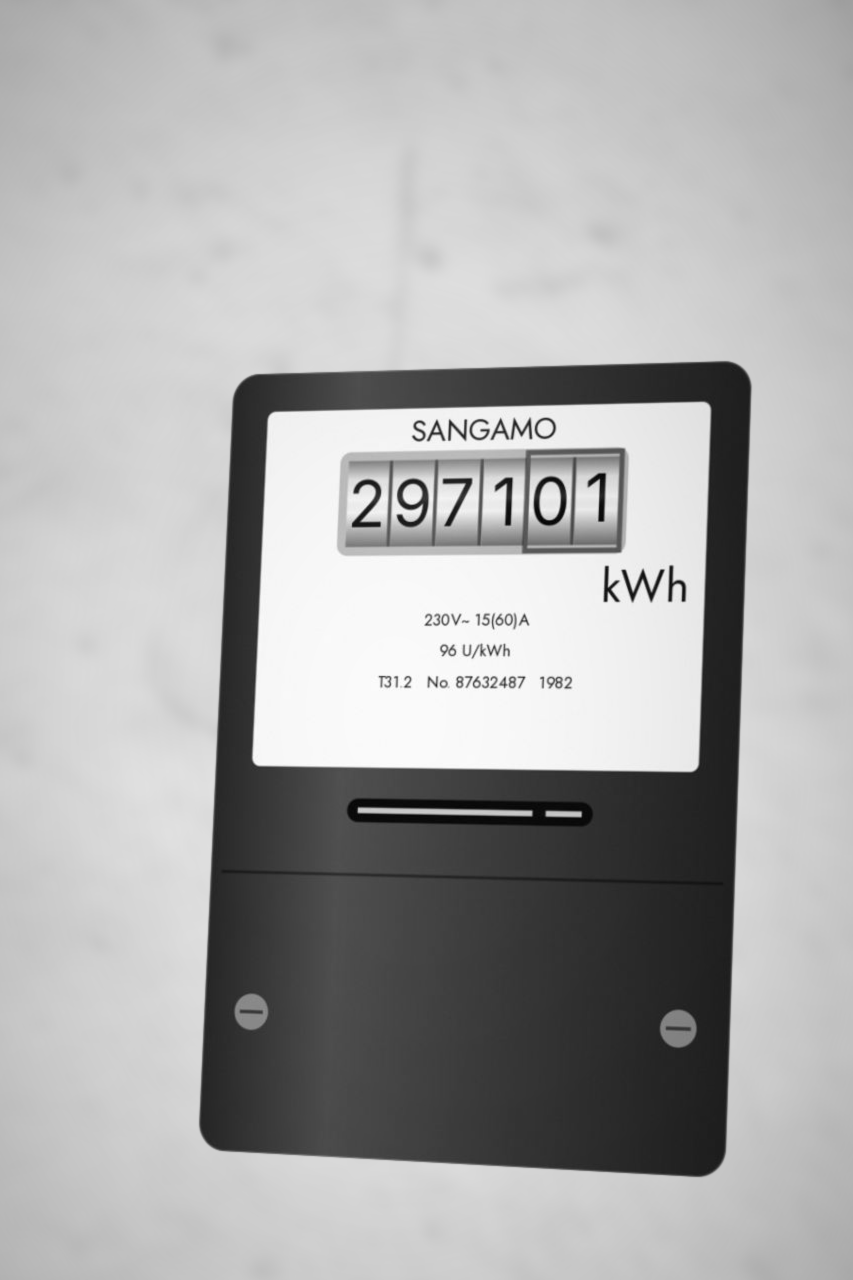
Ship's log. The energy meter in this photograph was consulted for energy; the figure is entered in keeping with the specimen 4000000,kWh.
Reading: 2971.01,kWh
